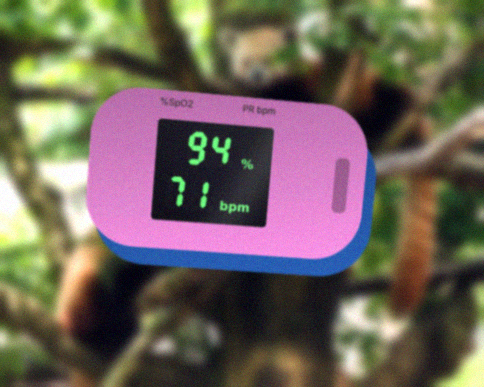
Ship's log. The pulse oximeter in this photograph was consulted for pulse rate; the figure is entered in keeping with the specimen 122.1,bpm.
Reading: 71,bpm
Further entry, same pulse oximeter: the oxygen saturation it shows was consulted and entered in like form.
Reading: 94,%
